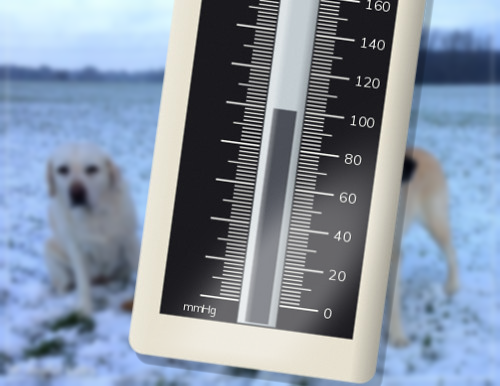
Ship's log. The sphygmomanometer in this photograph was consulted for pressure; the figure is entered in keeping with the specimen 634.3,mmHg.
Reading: 100,mmHg
